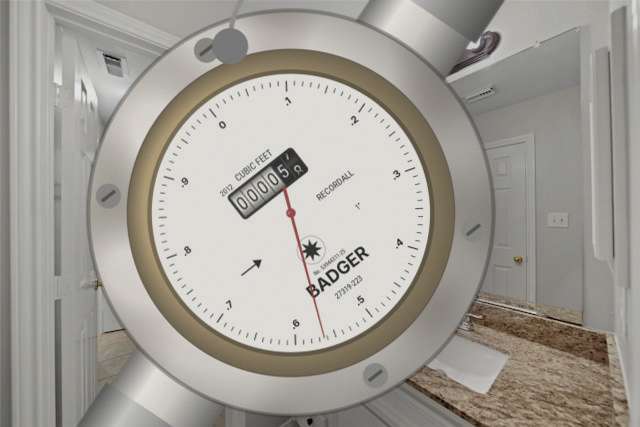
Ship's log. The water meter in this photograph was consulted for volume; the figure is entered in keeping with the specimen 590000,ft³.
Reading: 57.56,ft³
